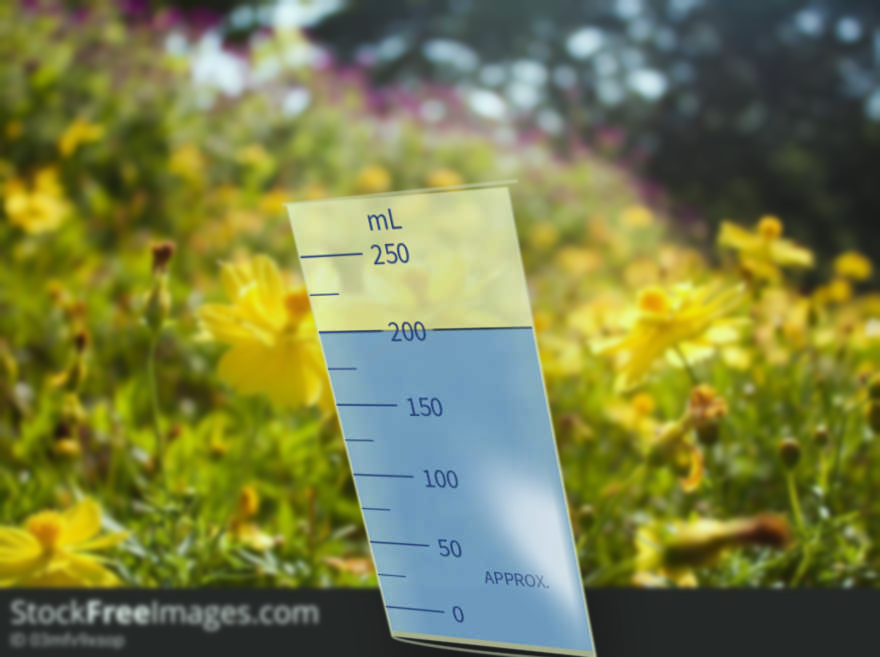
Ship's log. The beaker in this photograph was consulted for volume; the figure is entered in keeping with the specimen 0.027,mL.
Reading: 200,mL
